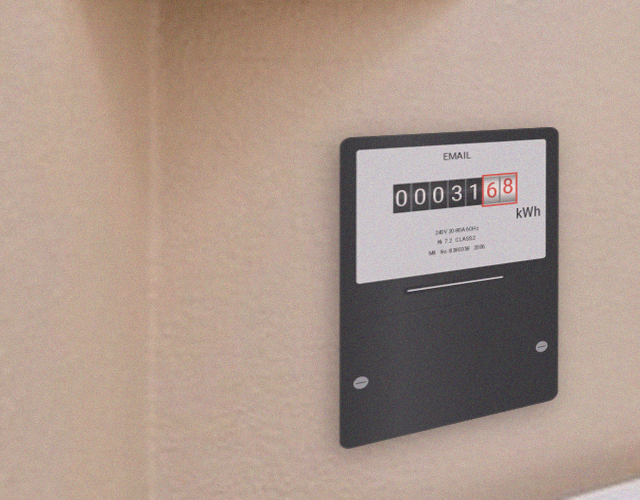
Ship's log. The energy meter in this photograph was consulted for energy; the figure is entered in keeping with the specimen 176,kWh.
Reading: 31.68,kWh
